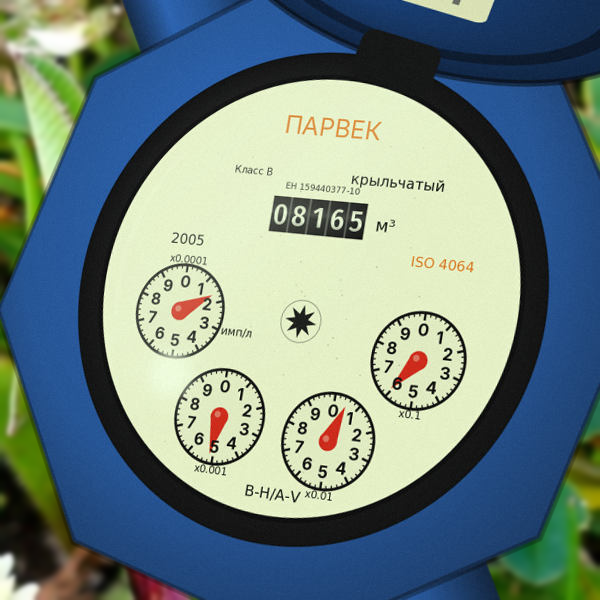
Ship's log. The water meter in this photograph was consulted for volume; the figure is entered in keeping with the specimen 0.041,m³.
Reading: 8165.6051,m³
